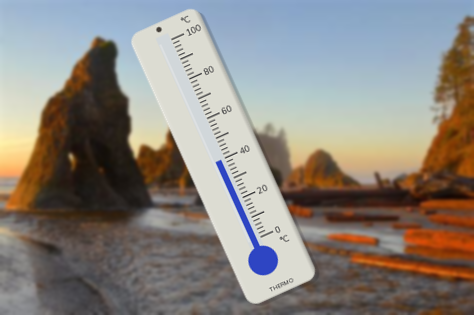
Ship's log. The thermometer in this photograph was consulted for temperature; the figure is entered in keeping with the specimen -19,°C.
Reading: 40,°C
